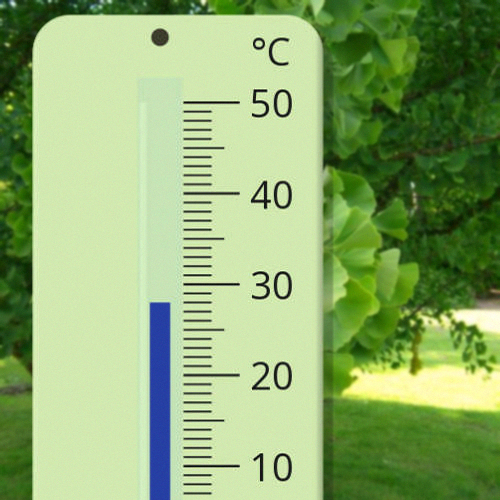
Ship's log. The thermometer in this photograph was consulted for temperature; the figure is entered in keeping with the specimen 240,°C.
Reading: 28,°C
